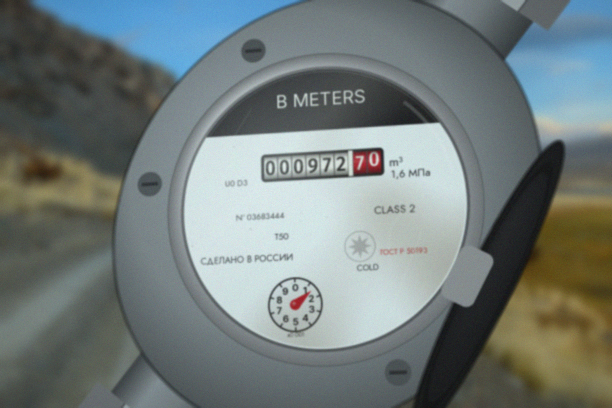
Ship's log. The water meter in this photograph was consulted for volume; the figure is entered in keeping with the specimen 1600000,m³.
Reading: 972.701,m³
